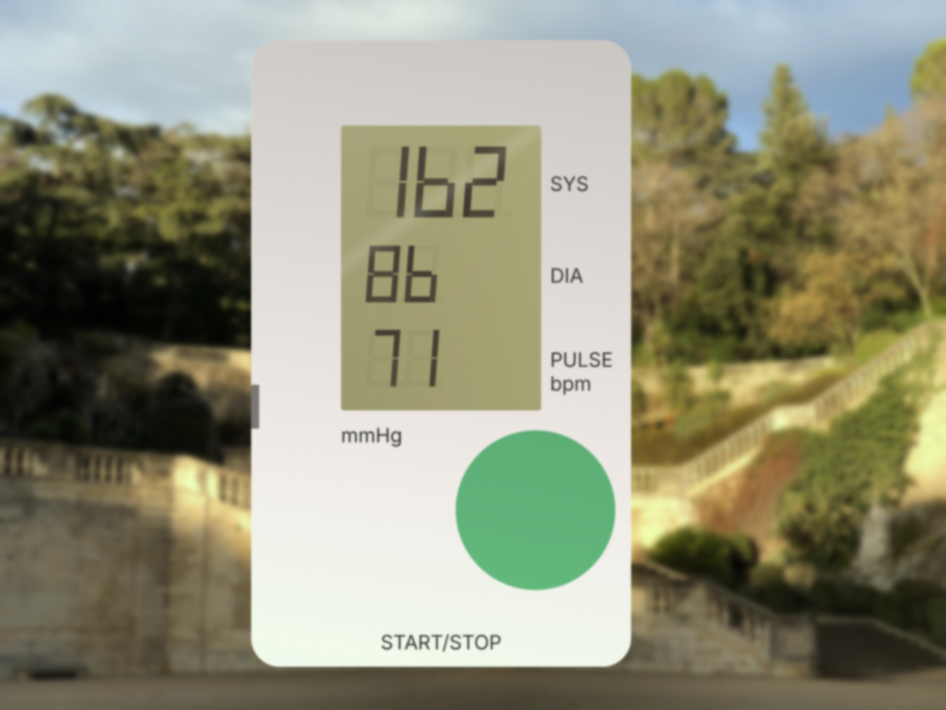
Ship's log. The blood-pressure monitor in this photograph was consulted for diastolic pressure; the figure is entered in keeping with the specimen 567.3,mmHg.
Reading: 86,mmHg
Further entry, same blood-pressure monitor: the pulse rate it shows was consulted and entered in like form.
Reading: 71,bpm
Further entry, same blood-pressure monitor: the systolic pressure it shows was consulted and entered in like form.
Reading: 162,mmHg
